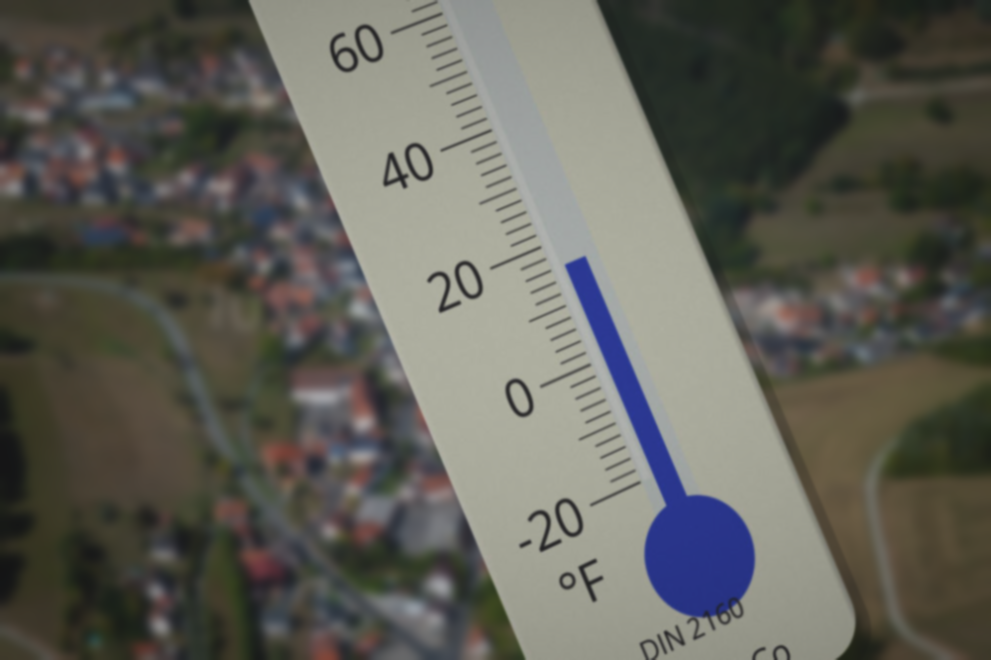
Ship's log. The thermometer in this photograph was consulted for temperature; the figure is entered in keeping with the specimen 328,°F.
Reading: 16,°F
